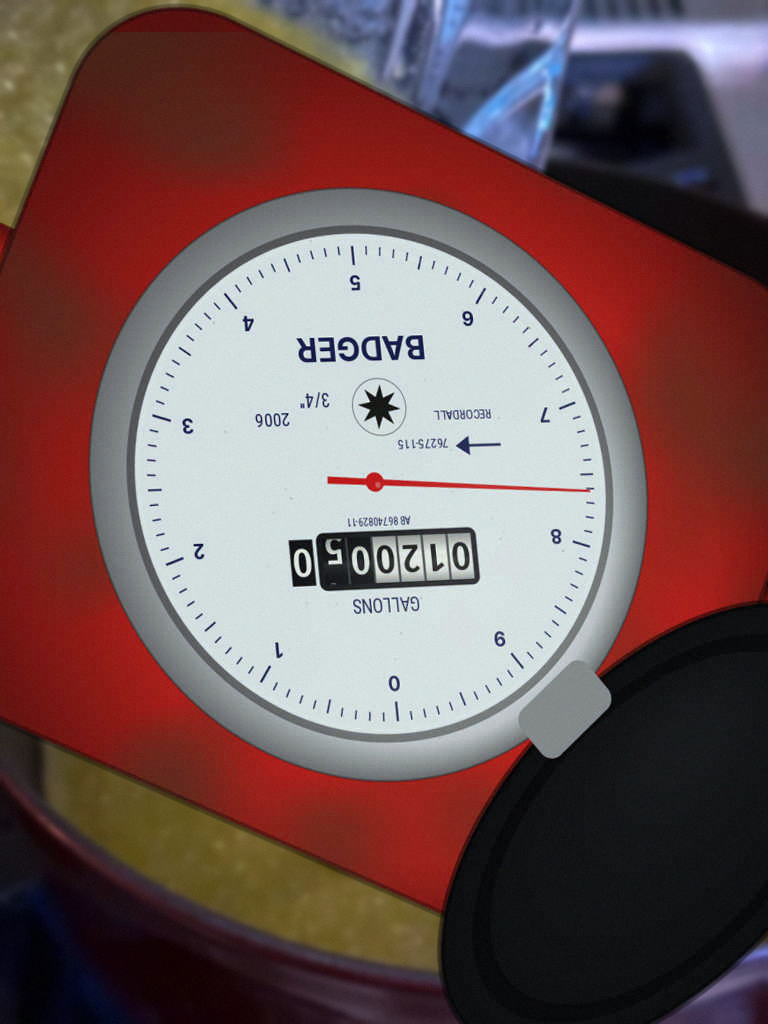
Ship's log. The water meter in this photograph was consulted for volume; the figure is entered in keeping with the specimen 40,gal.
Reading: 120047.6,gal
